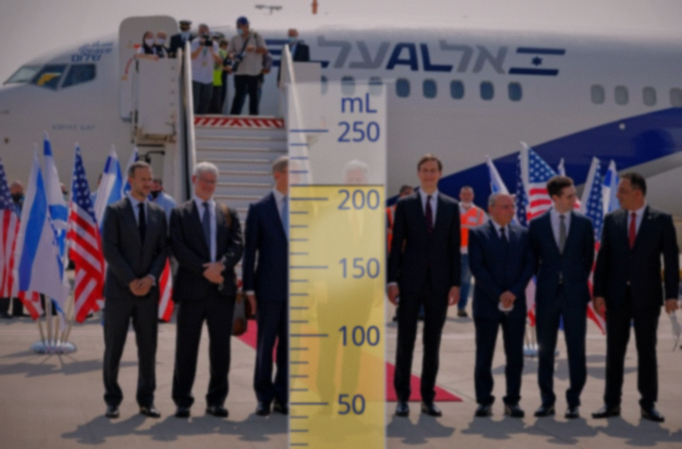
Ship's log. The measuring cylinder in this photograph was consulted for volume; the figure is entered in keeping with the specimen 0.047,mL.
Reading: 210,mL
